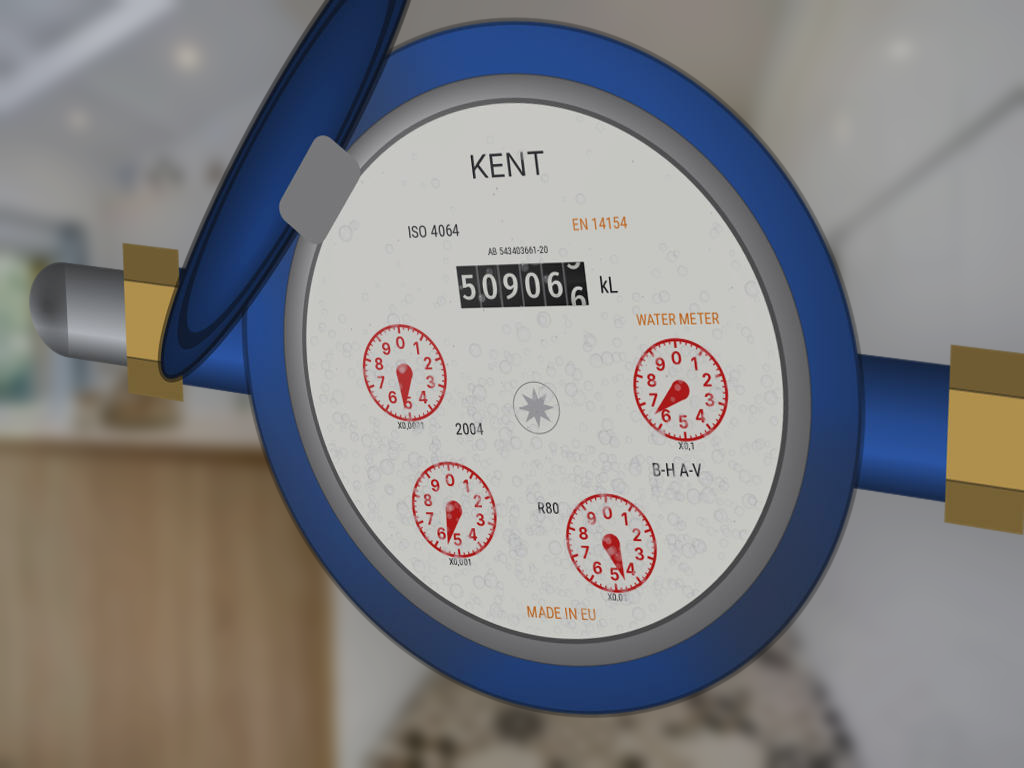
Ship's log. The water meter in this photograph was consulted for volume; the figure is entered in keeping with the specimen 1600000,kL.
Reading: 509065.6455,kL
